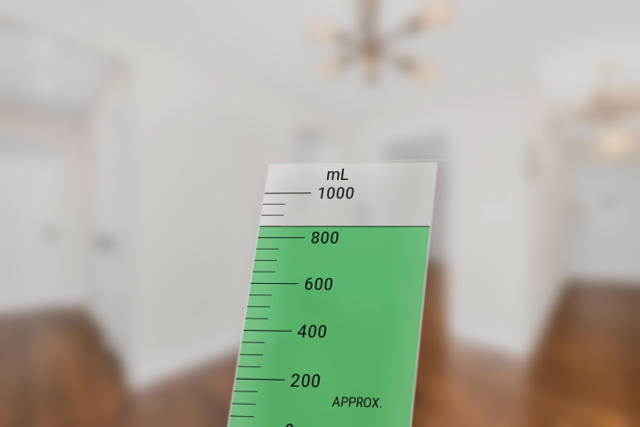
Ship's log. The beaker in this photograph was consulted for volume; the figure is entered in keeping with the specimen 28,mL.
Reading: 850,mL
